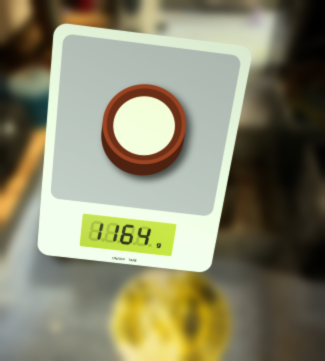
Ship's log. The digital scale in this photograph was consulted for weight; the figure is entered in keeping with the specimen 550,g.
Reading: 1164,g
